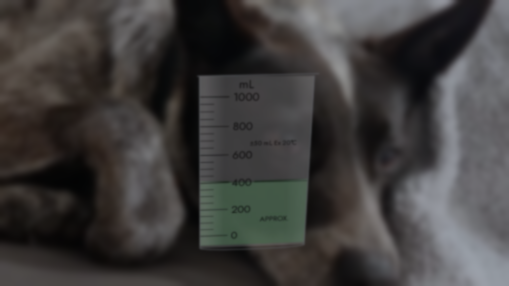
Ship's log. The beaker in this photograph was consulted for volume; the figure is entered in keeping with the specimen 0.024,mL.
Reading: 400,mL
